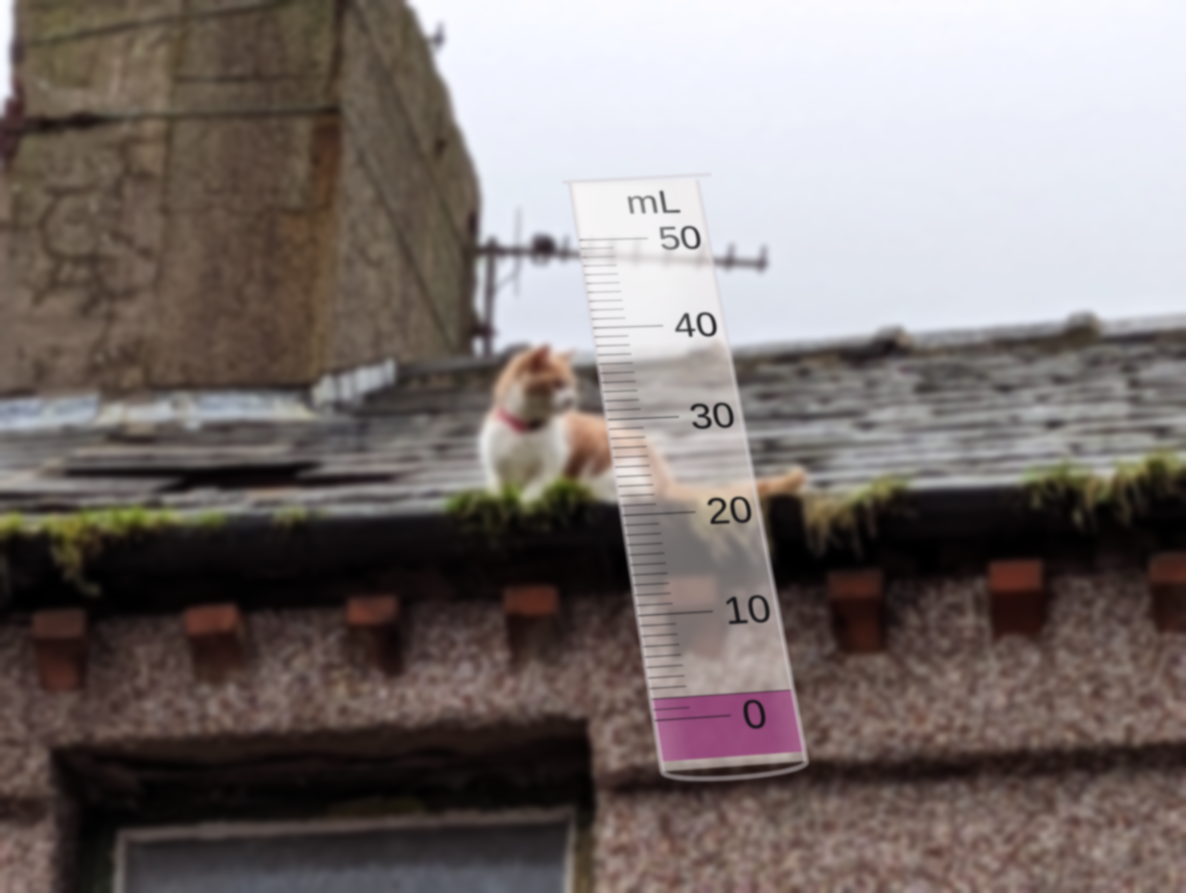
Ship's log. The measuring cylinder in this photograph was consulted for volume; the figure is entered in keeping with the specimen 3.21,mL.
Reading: 2,mL
